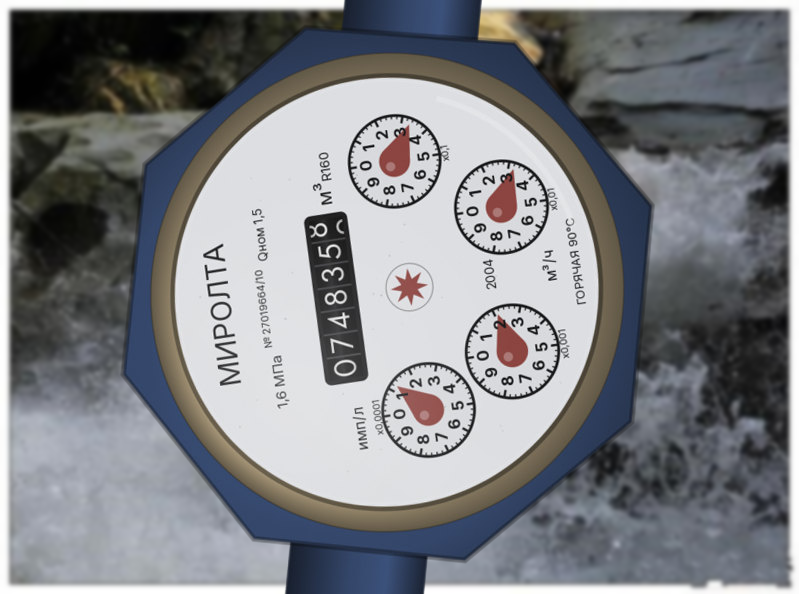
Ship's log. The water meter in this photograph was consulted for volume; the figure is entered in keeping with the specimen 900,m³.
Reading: 748358.3321,m³
